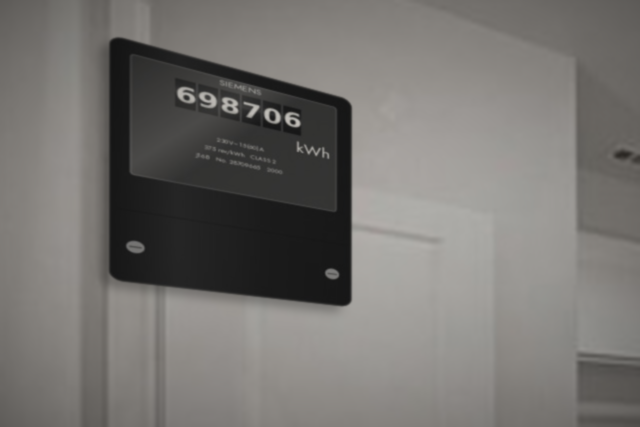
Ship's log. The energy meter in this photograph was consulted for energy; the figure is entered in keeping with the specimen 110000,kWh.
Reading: 698706,kWh
